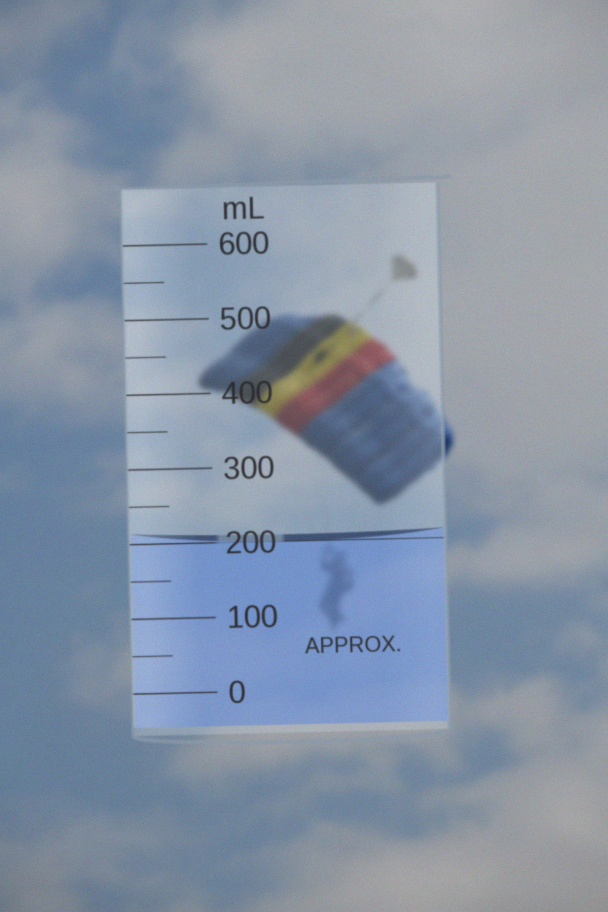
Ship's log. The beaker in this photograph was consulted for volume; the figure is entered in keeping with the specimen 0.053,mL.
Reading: 200,mL
